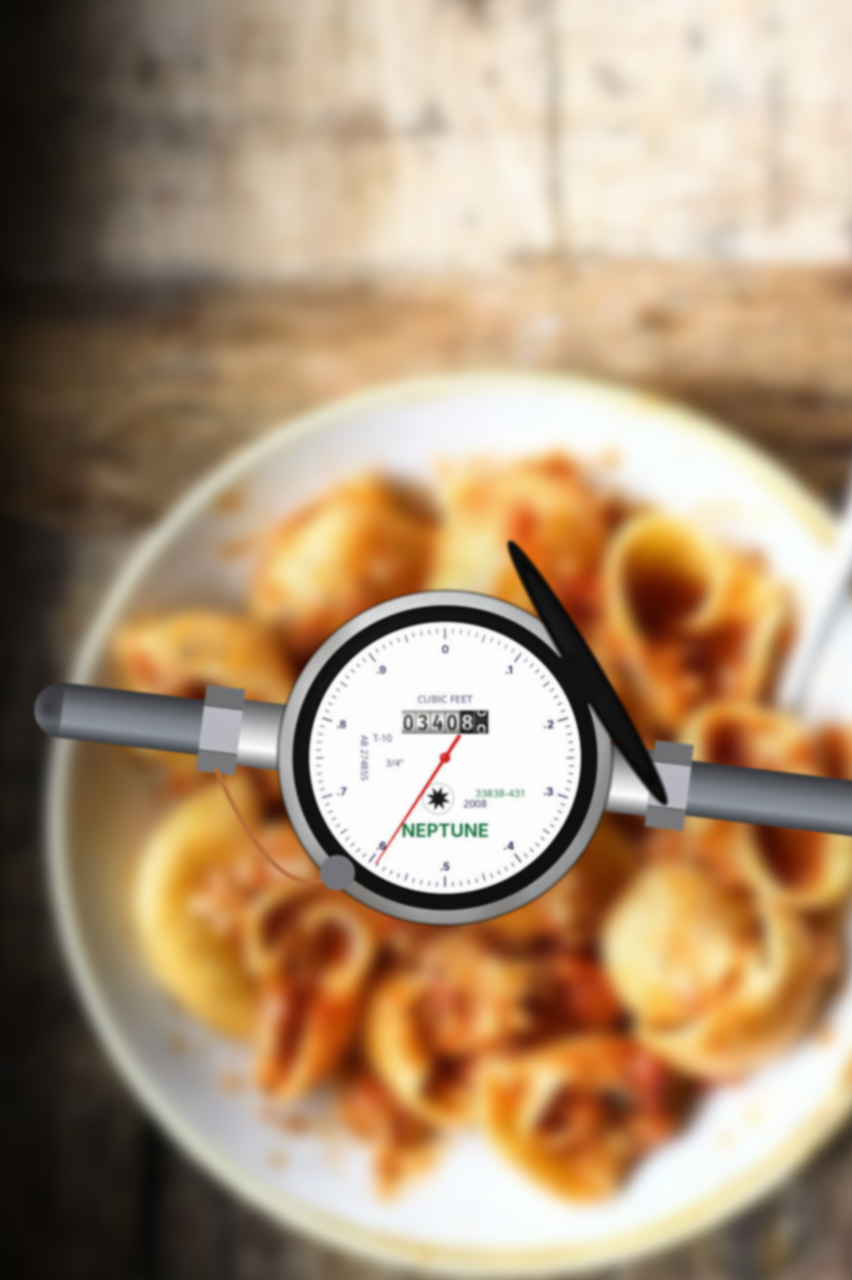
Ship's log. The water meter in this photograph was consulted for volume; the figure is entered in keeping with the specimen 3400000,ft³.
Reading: 34088.59,ft³
